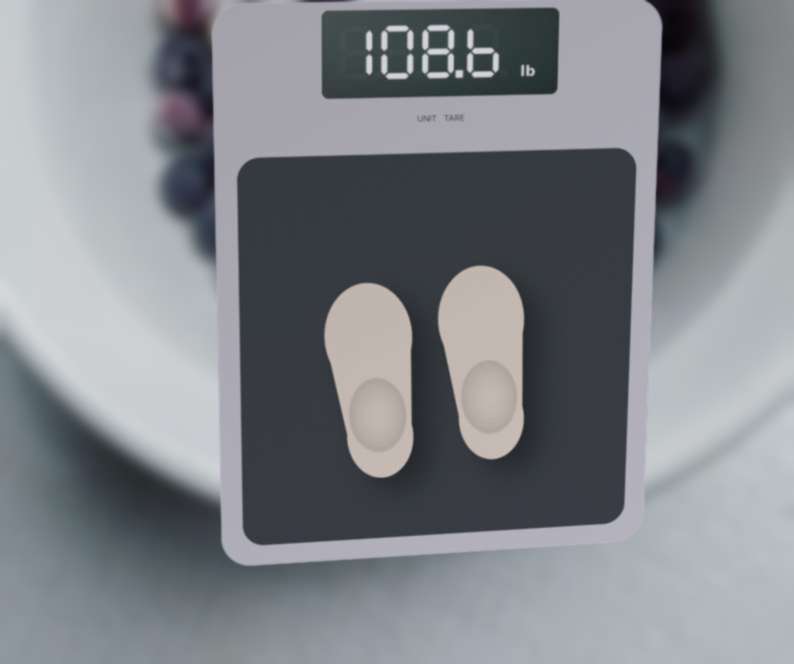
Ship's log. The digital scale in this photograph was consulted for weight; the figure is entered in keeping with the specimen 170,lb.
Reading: 108.6,lb
